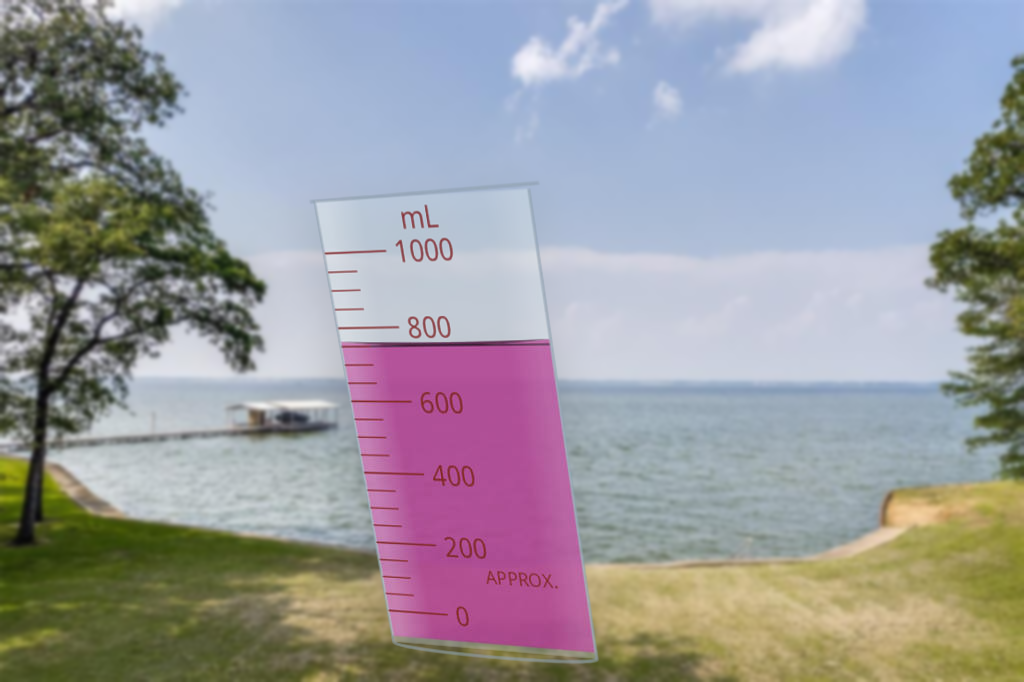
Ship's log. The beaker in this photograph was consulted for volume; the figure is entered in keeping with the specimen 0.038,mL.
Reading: 750,mL
